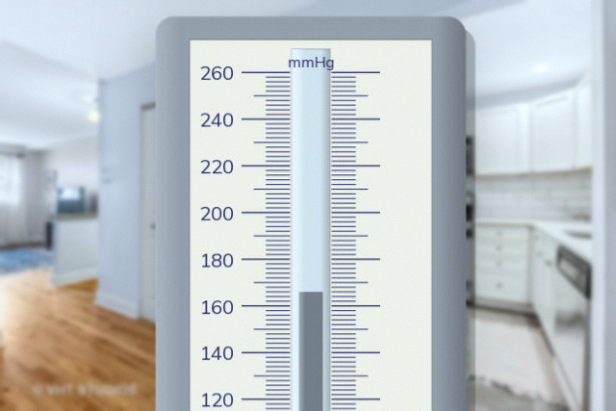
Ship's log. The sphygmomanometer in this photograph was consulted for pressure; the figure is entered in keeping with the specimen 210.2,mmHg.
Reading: 166,mmHg
